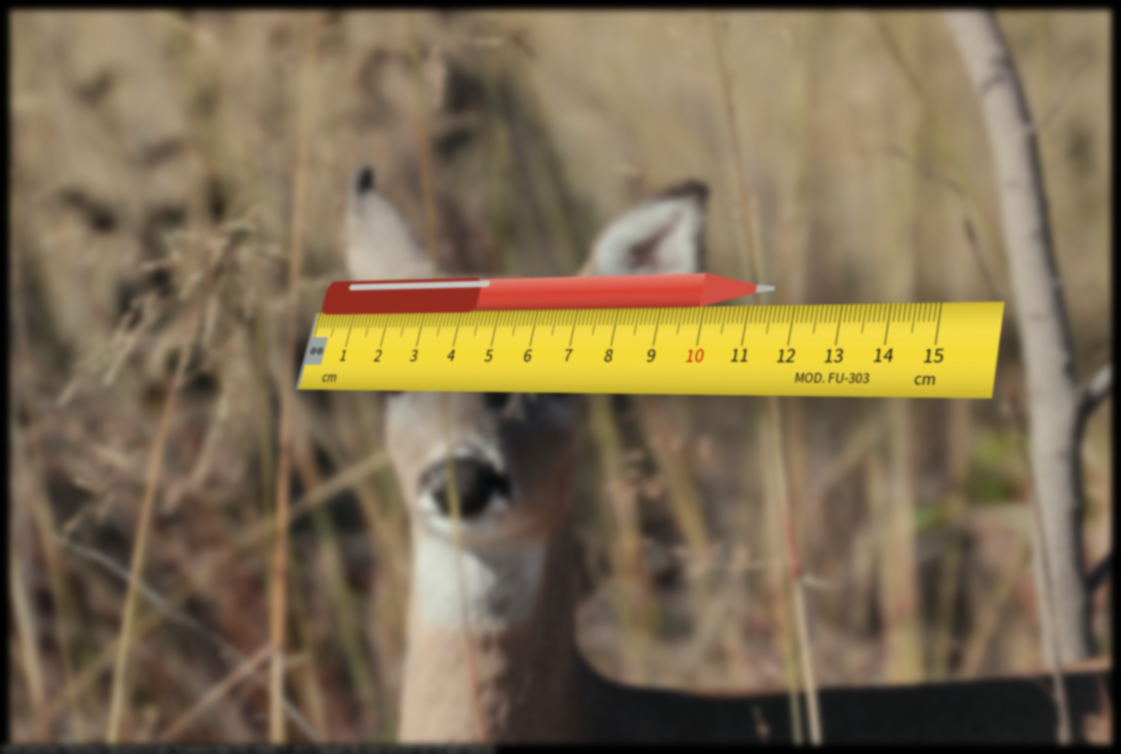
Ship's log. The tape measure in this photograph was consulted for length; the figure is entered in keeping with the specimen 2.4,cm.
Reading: 11.5,cm
